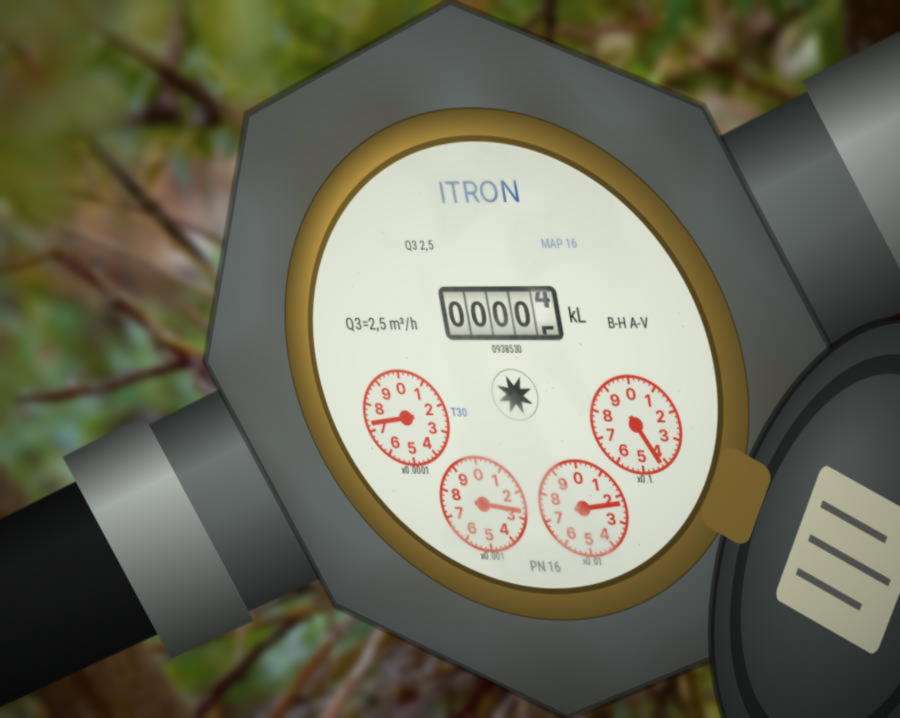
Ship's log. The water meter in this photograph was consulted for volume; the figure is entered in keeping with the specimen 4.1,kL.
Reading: 4.4227,kL
